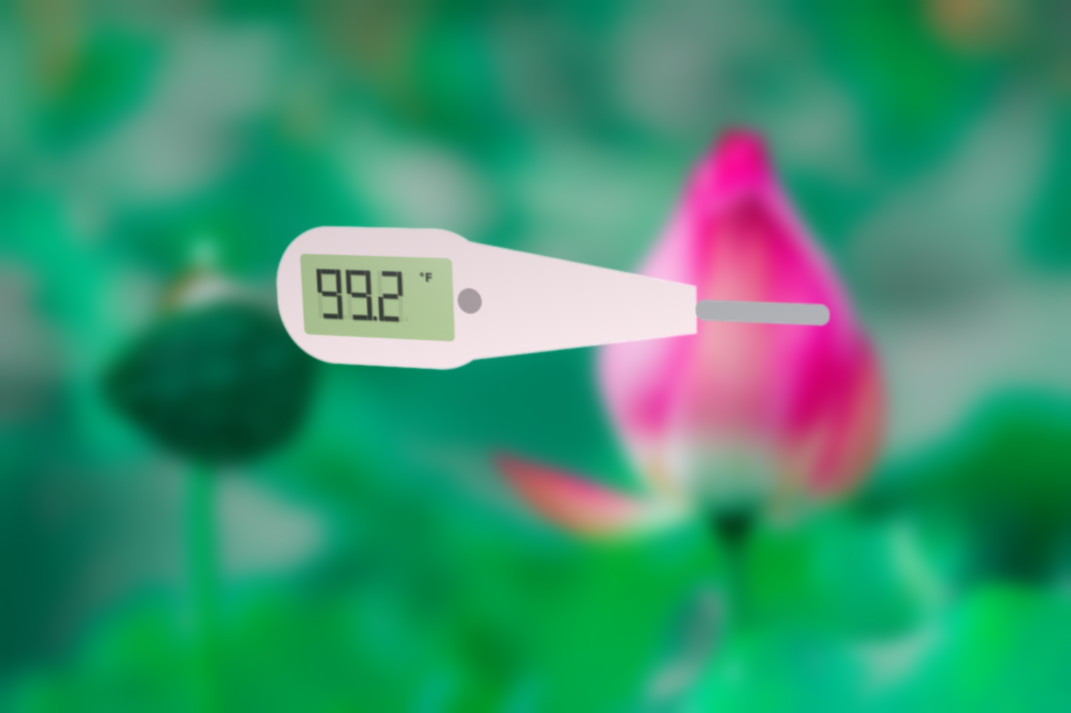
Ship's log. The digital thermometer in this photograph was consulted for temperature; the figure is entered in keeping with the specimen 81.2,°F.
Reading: 99.2,°F
